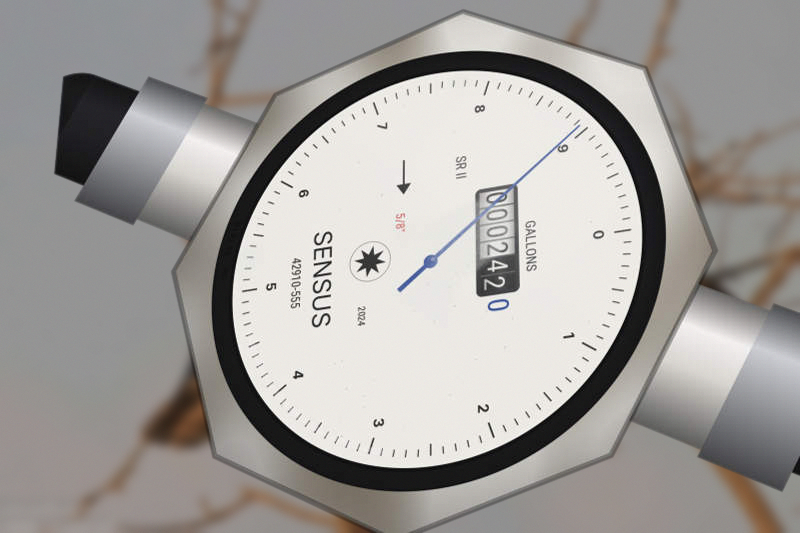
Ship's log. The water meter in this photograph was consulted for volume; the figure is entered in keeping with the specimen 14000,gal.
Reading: 2418.9,gal
